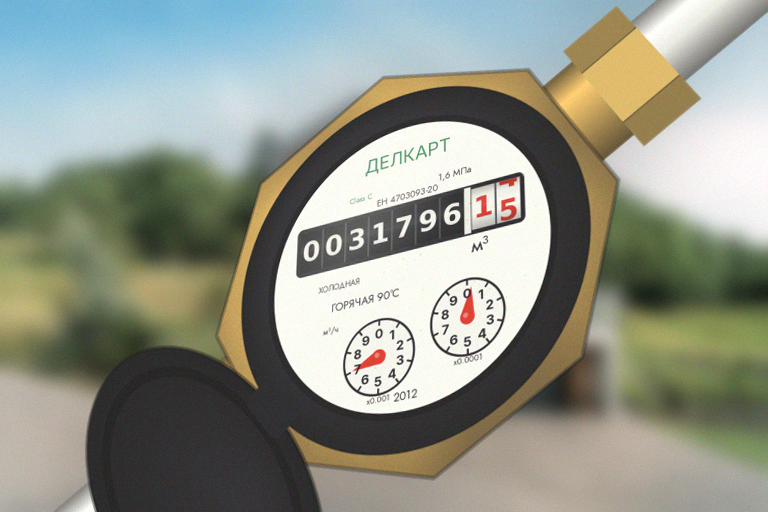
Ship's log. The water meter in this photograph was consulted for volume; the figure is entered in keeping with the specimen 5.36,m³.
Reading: 31796.1470,m³
